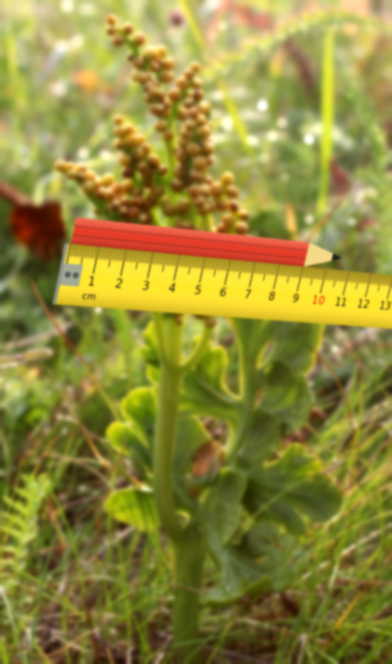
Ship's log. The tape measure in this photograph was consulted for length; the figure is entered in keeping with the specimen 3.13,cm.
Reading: 10.5,cm
